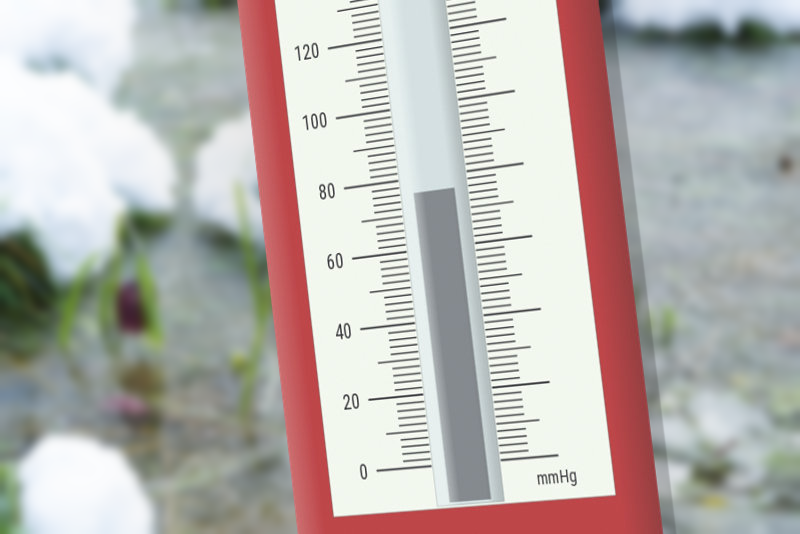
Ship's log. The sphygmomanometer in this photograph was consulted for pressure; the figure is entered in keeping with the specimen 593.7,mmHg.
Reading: 76,mmHg
